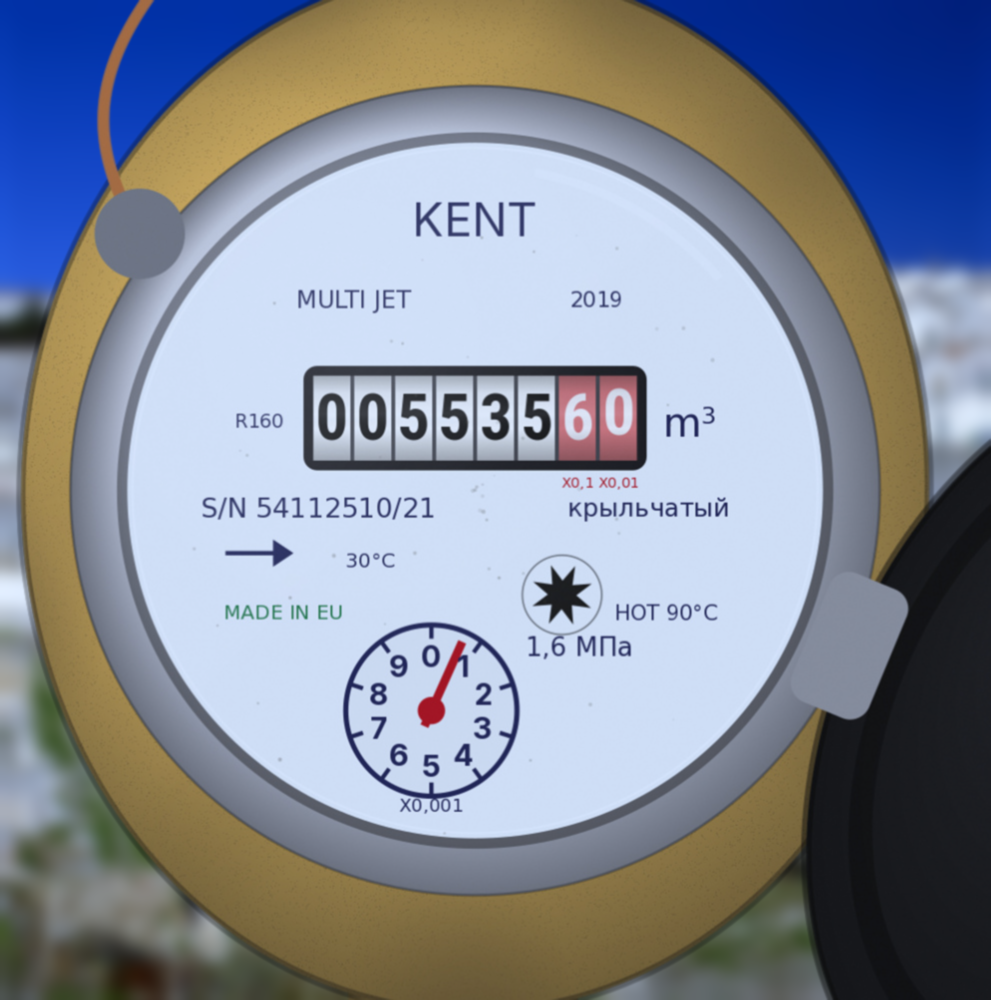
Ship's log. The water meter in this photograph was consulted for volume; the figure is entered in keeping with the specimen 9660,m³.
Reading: 5535.600,m³
